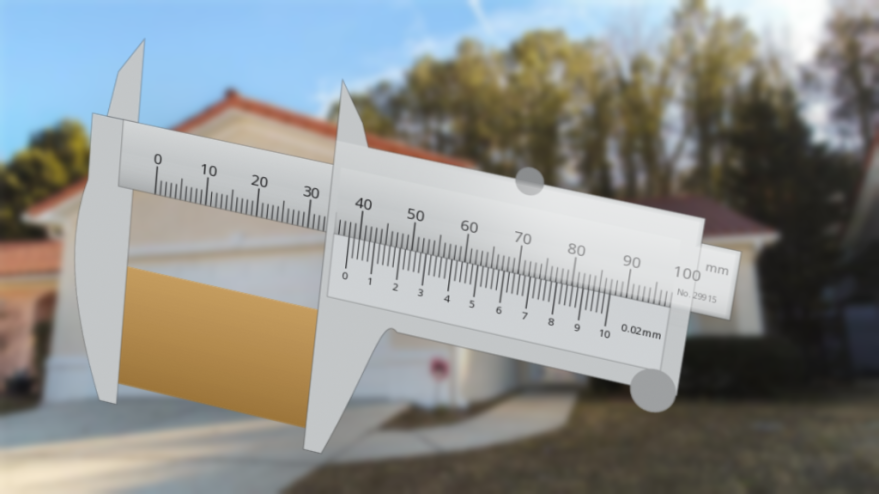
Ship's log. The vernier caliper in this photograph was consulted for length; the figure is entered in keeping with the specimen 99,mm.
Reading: 38.0,mm
